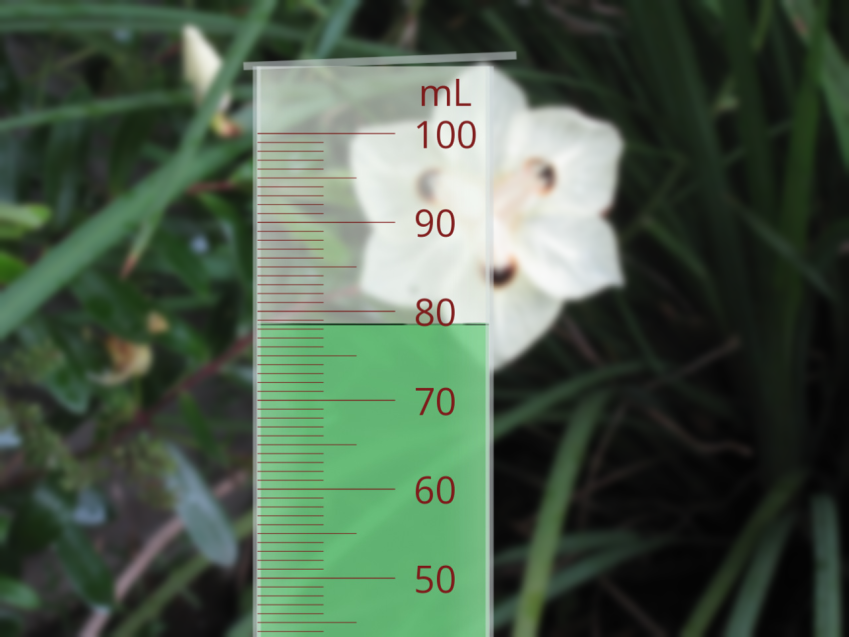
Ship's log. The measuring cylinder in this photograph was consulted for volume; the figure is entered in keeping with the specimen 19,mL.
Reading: 78.5,mL
